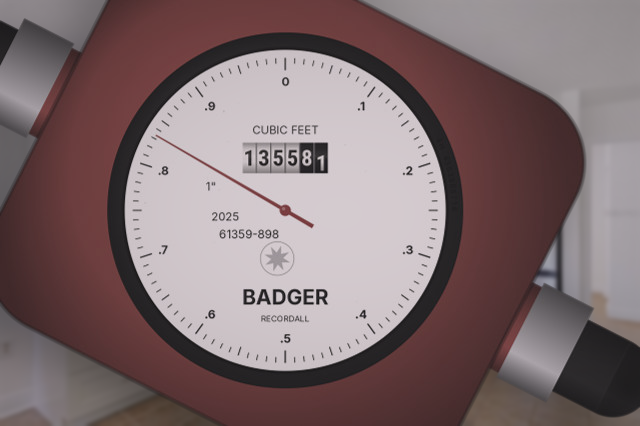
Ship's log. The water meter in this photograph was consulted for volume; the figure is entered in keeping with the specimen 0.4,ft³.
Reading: 135580.83,ft³
